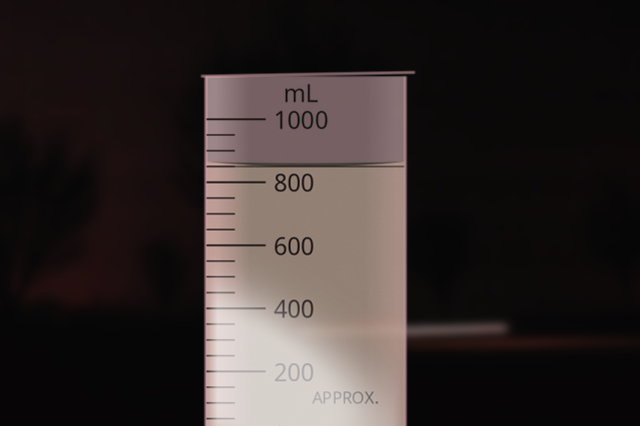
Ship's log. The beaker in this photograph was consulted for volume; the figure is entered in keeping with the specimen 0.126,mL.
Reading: 850,mL
